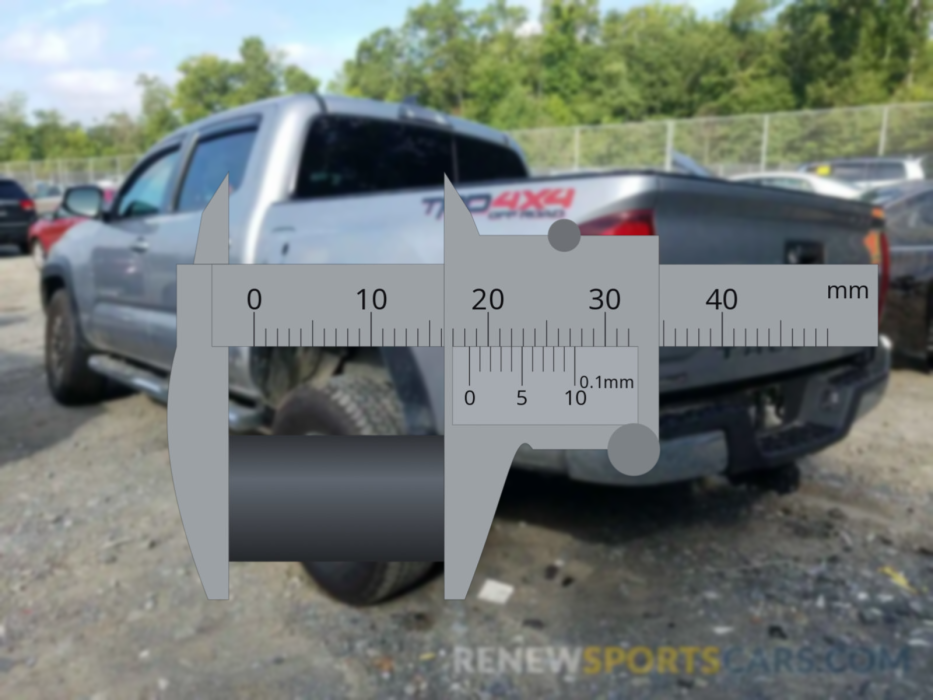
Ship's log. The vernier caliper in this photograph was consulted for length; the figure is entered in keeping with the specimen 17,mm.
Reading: 18.4,mm
